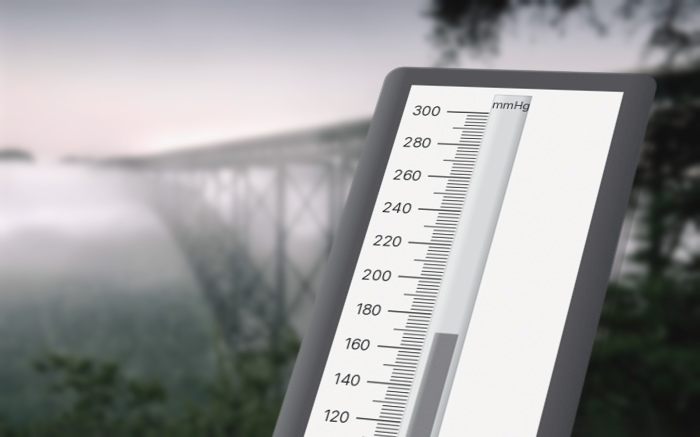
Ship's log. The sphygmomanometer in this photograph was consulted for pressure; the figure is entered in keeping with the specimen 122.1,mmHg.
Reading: 170,mmHg
